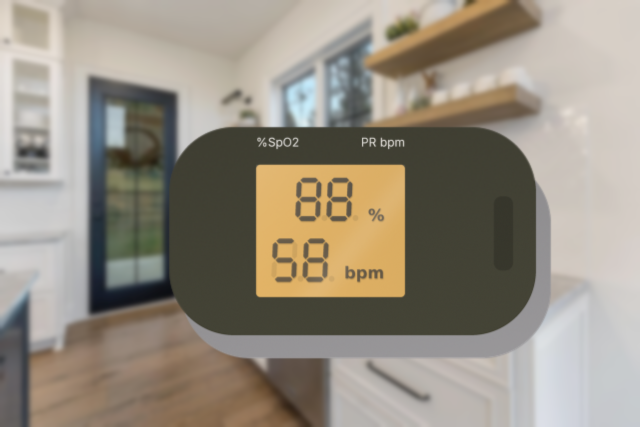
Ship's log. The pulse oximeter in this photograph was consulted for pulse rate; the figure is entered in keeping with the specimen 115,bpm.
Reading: 58,bpm
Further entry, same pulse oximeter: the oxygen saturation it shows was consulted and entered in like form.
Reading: 88,%
